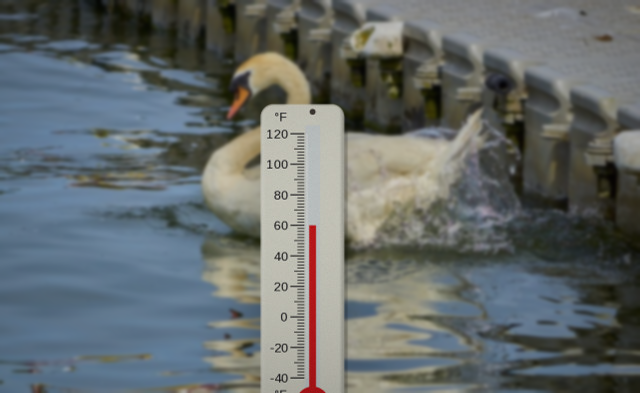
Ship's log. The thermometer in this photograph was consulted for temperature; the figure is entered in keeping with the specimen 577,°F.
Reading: 60,°F
